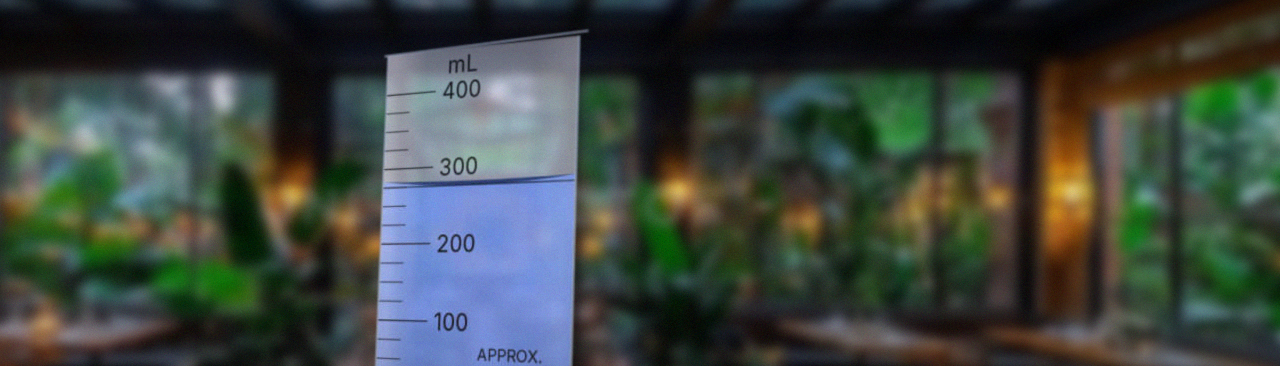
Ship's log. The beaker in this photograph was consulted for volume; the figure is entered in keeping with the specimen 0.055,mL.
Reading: 275,mL
